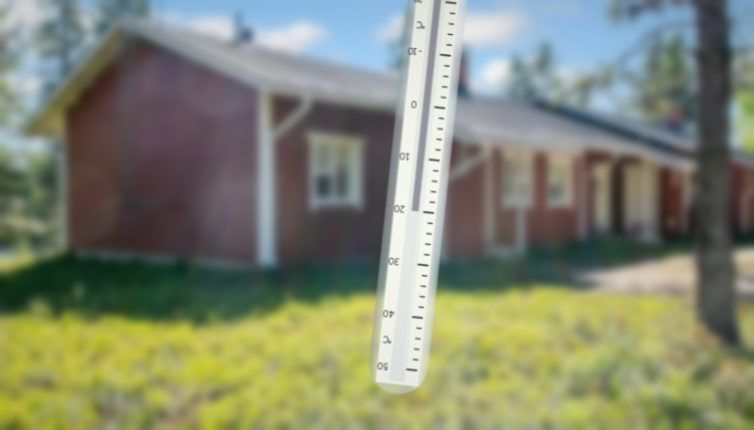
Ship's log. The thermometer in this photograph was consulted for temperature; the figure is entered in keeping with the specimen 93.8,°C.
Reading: 20,°C
